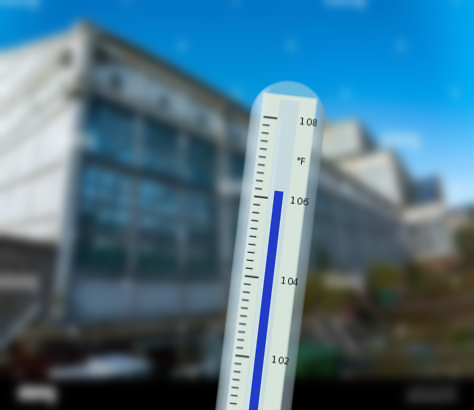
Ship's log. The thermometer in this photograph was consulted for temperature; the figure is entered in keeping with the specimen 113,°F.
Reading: 106.2,°F
